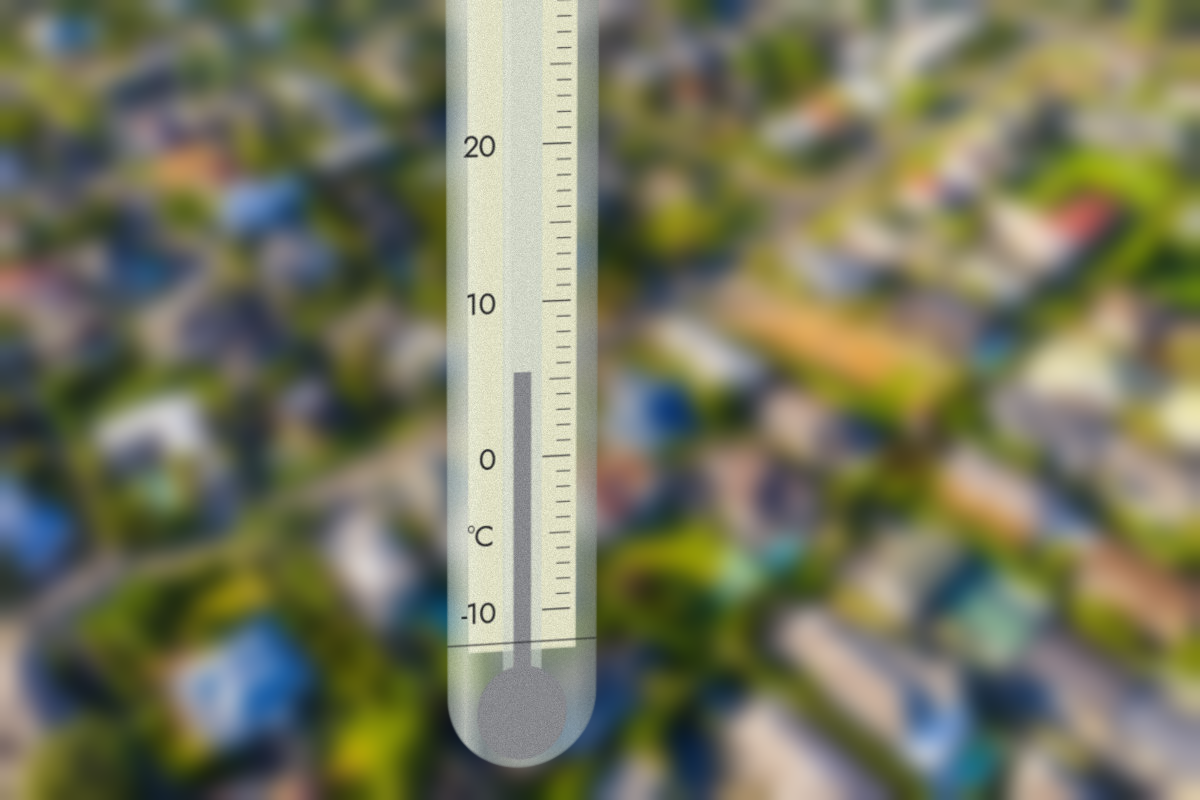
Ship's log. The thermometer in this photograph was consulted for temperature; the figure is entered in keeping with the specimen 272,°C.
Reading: 5.5,°C
